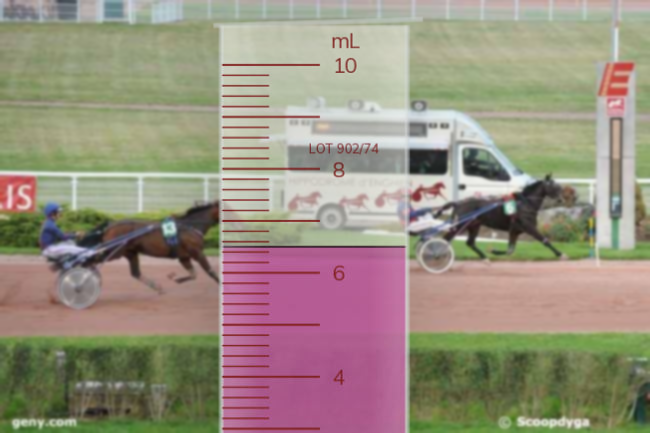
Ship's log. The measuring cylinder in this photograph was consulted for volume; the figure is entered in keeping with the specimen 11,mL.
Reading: 6.5,mL
